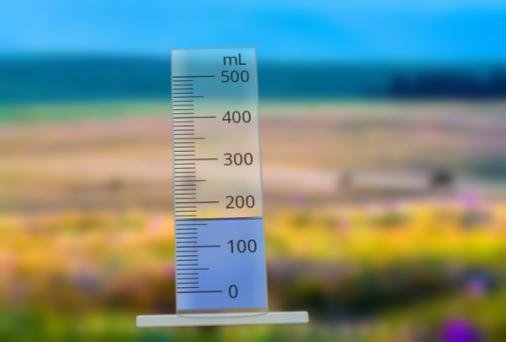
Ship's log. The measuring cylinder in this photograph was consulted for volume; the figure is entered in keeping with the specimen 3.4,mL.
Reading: 160,mL
